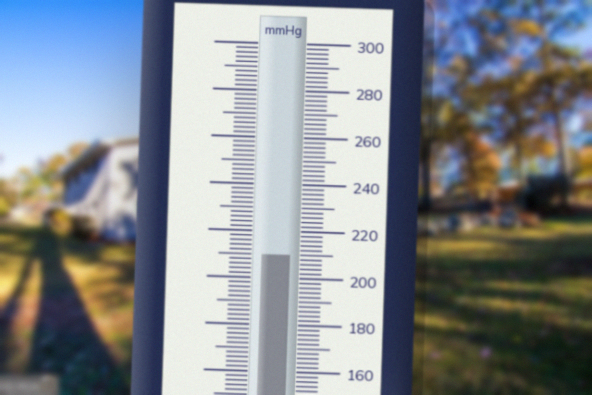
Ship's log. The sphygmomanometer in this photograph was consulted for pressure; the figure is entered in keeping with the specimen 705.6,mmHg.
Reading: 210,mmHg
